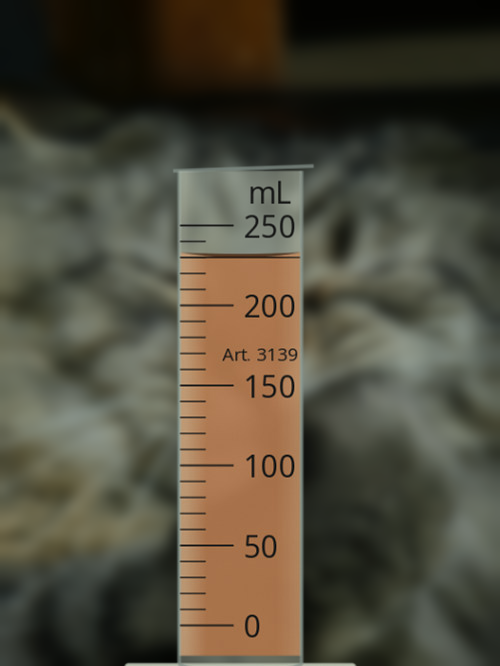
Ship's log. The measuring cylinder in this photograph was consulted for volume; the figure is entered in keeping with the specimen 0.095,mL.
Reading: 230,mL
